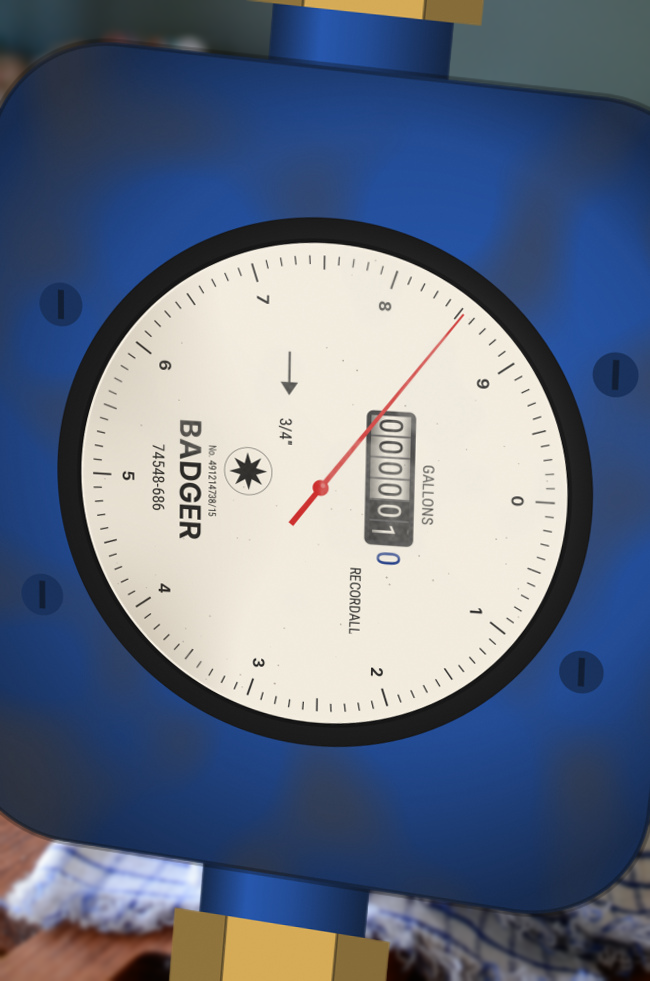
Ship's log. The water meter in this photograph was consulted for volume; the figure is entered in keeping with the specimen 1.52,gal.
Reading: 8.5,gal
